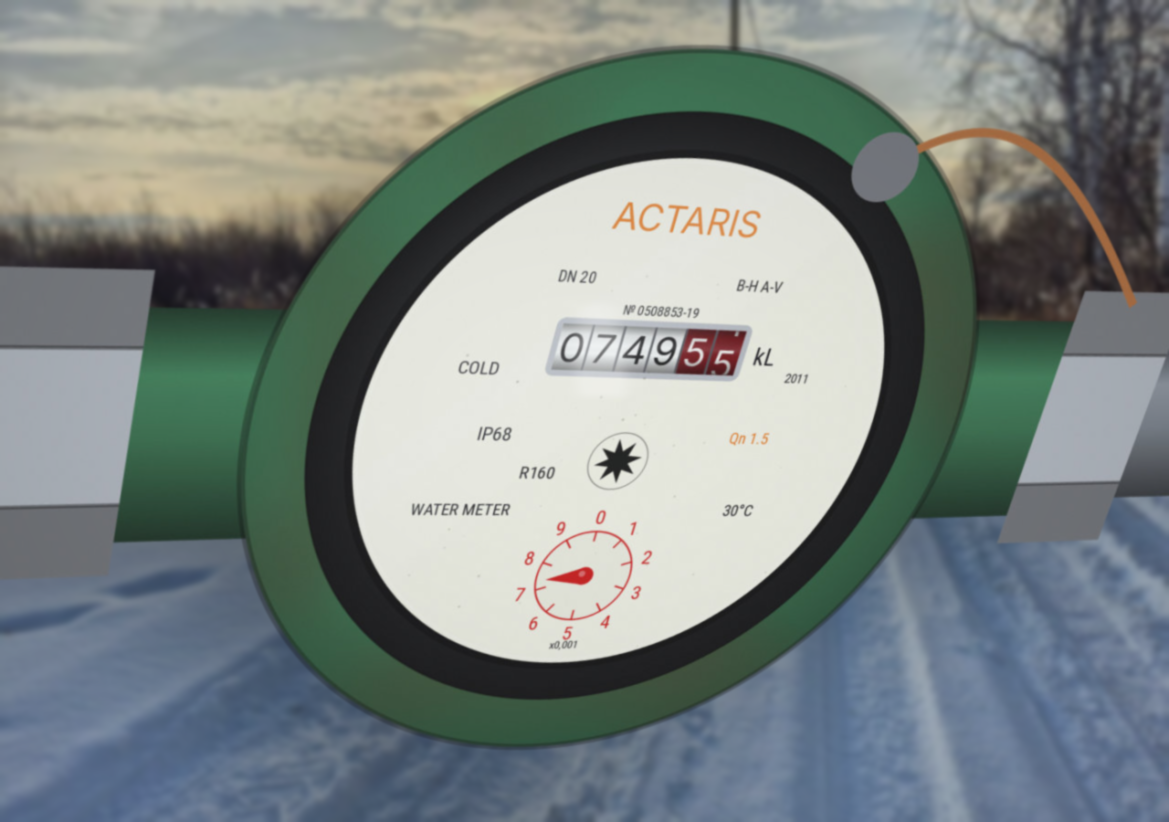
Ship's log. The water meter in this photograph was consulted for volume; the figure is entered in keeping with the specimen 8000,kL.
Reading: 749.547,kL
